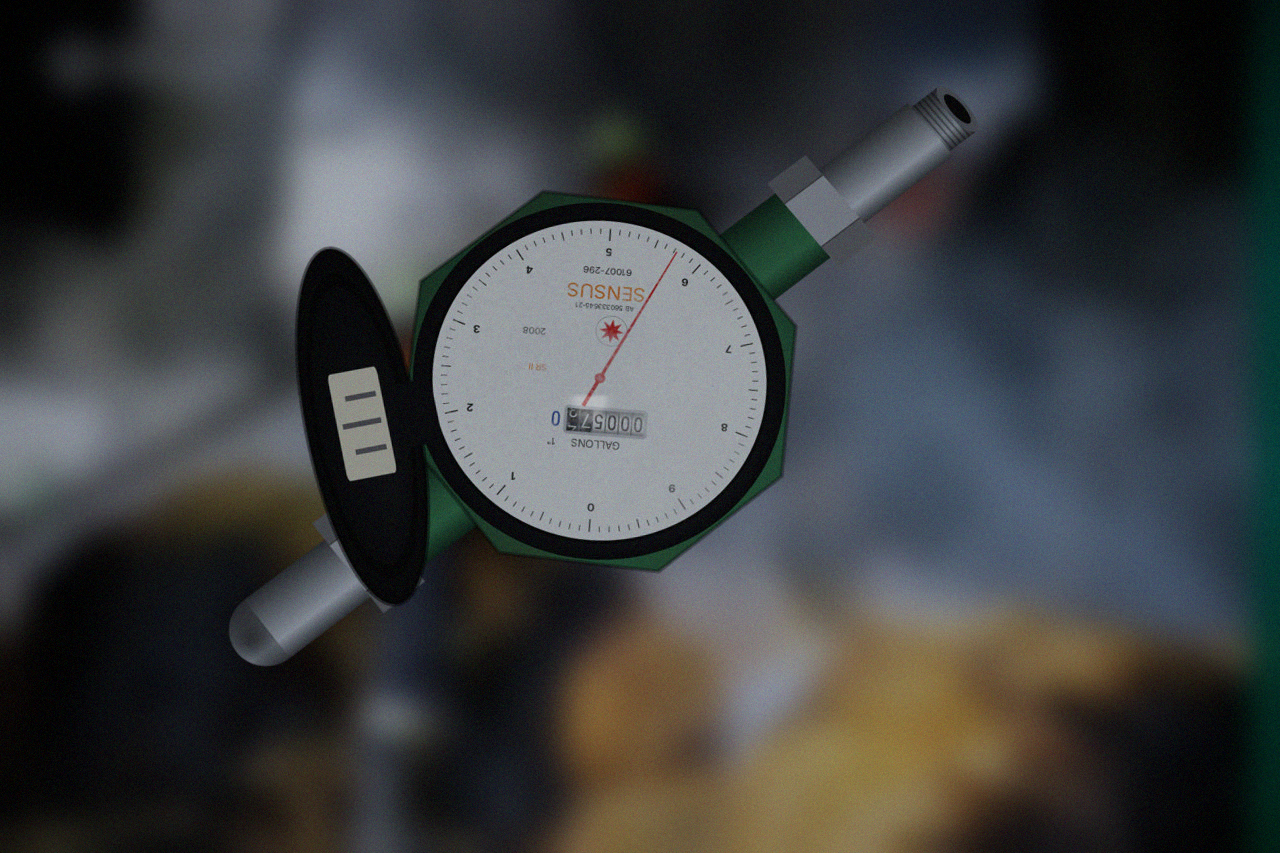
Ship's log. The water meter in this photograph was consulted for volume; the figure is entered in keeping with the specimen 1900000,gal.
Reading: 5725.7,gal
